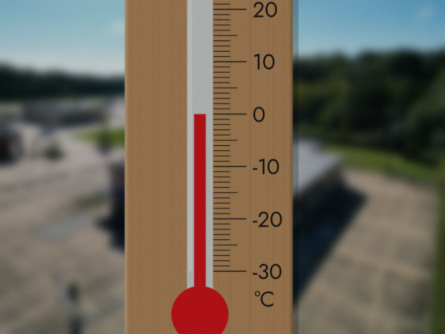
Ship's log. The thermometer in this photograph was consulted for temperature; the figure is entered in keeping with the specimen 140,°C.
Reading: 0,°C
